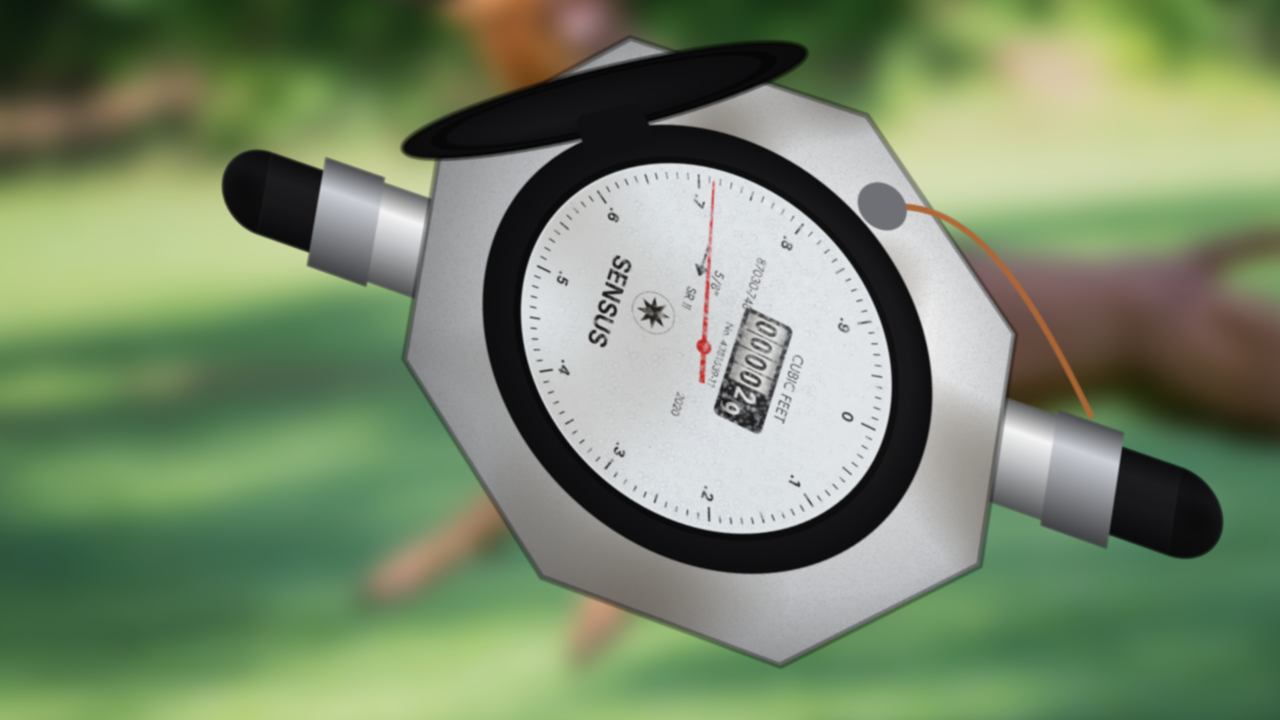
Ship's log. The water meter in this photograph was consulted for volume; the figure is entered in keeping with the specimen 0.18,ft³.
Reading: 28.71,ft³
